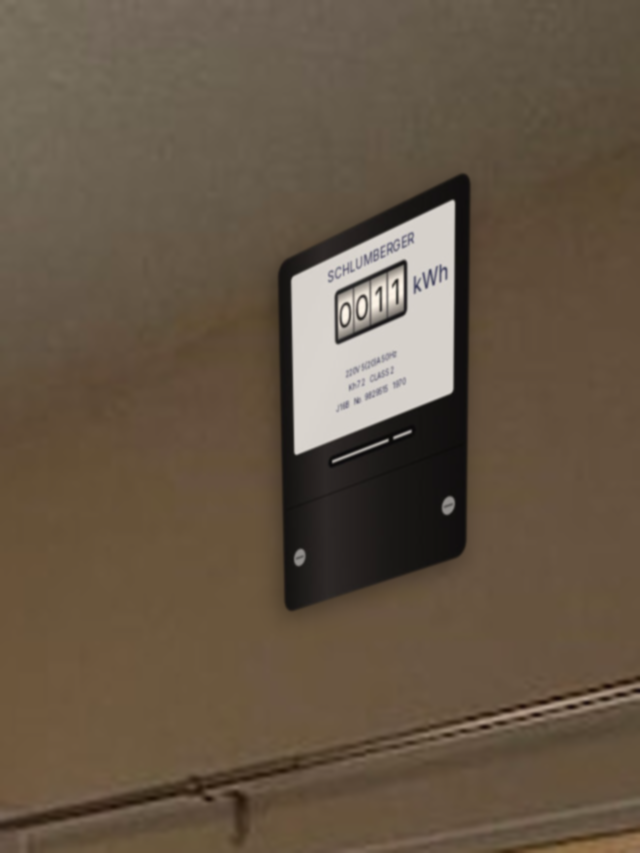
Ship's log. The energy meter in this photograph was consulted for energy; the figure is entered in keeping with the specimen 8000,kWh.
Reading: 11,kWh
